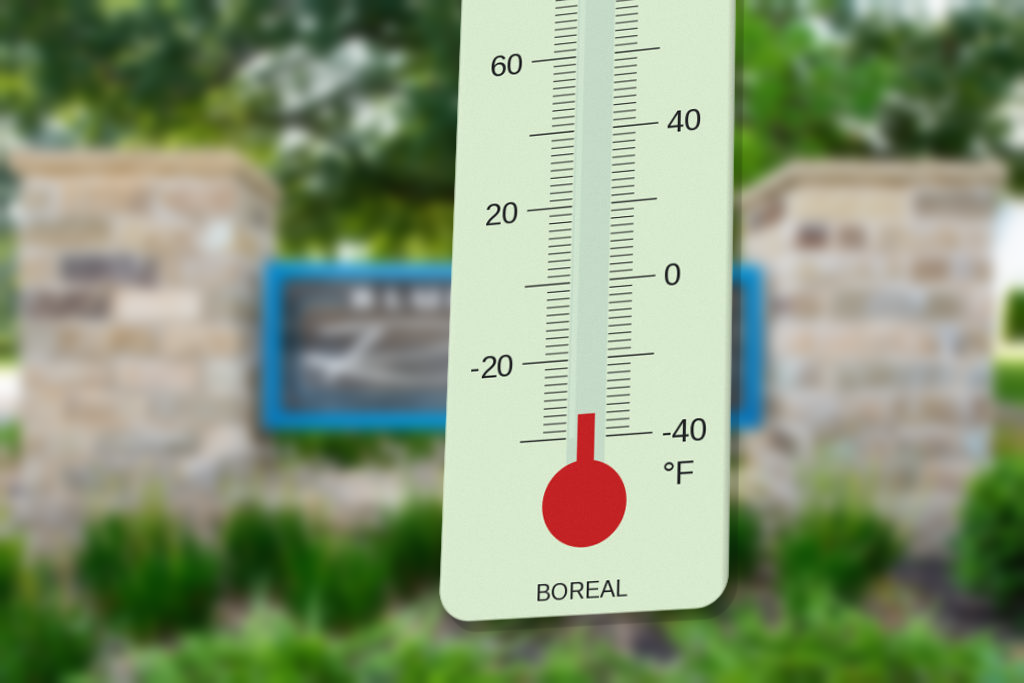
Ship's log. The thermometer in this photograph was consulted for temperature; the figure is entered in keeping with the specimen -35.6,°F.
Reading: -34,°F
